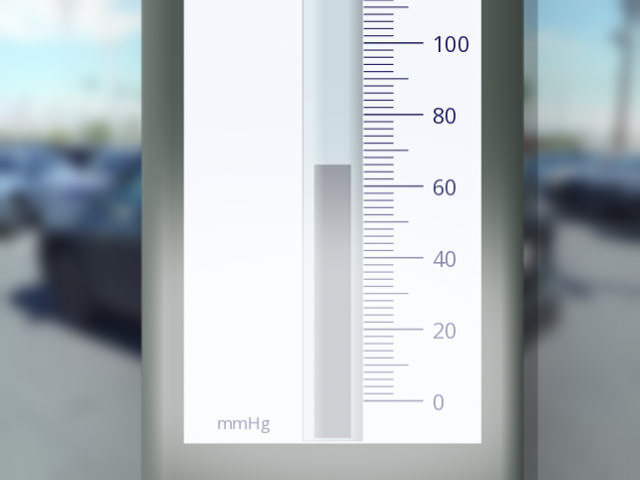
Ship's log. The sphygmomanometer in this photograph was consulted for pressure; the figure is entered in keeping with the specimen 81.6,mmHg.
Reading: 66,mmHg
